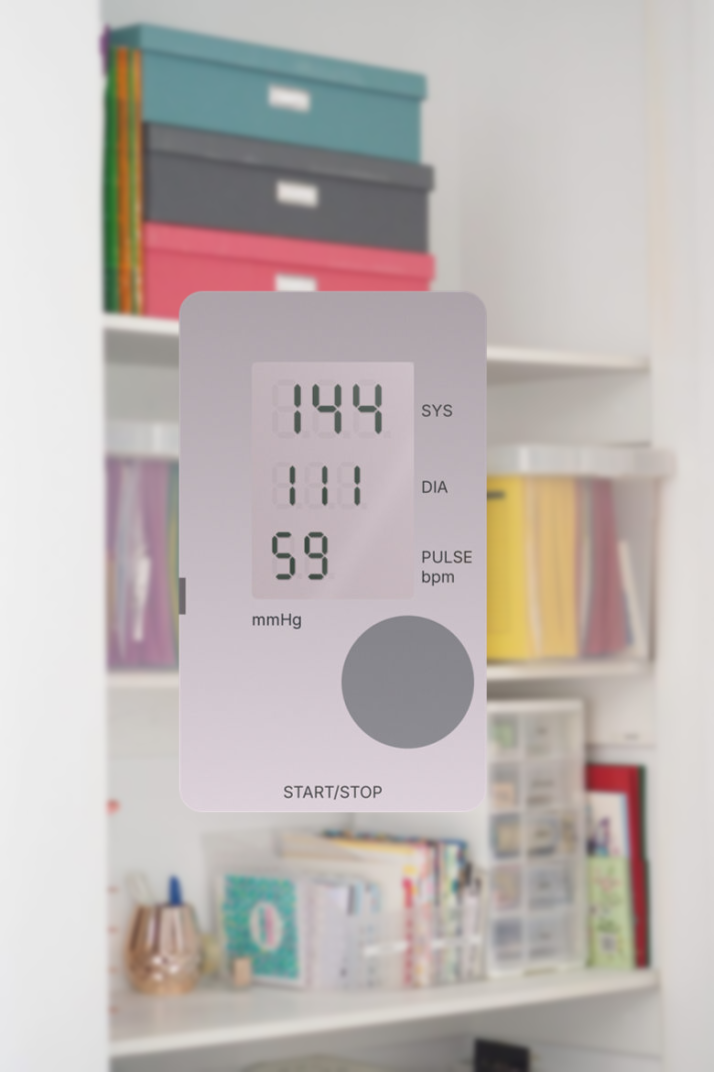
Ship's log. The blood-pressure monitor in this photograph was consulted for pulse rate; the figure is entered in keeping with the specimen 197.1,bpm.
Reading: 59,bpm
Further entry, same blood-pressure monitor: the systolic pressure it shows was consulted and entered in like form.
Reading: 144,mmHg
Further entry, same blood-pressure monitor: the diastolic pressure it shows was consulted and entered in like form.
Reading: 111,mmHg
